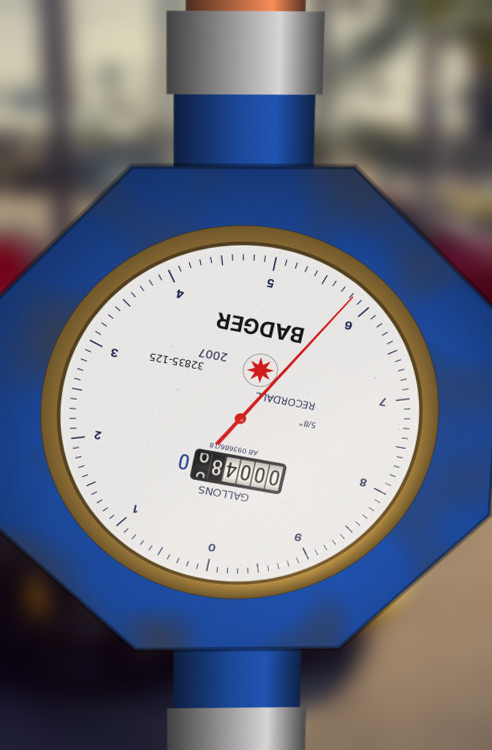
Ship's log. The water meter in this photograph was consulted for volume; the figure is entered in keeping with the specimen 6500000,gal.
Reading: 4885.8,gal
